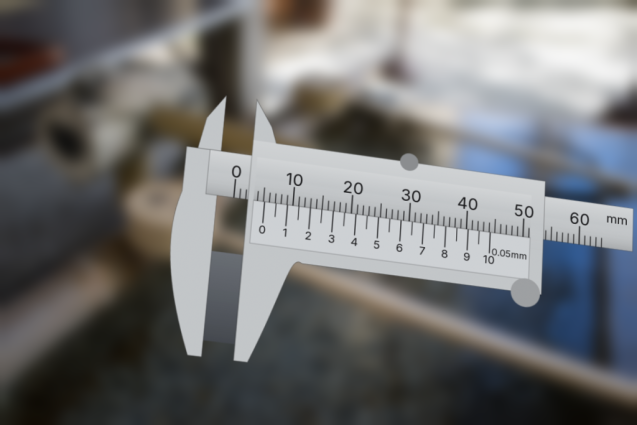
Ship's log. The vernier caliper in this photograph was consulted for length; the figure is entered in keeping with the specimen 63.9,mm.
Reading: 5.2,mm
